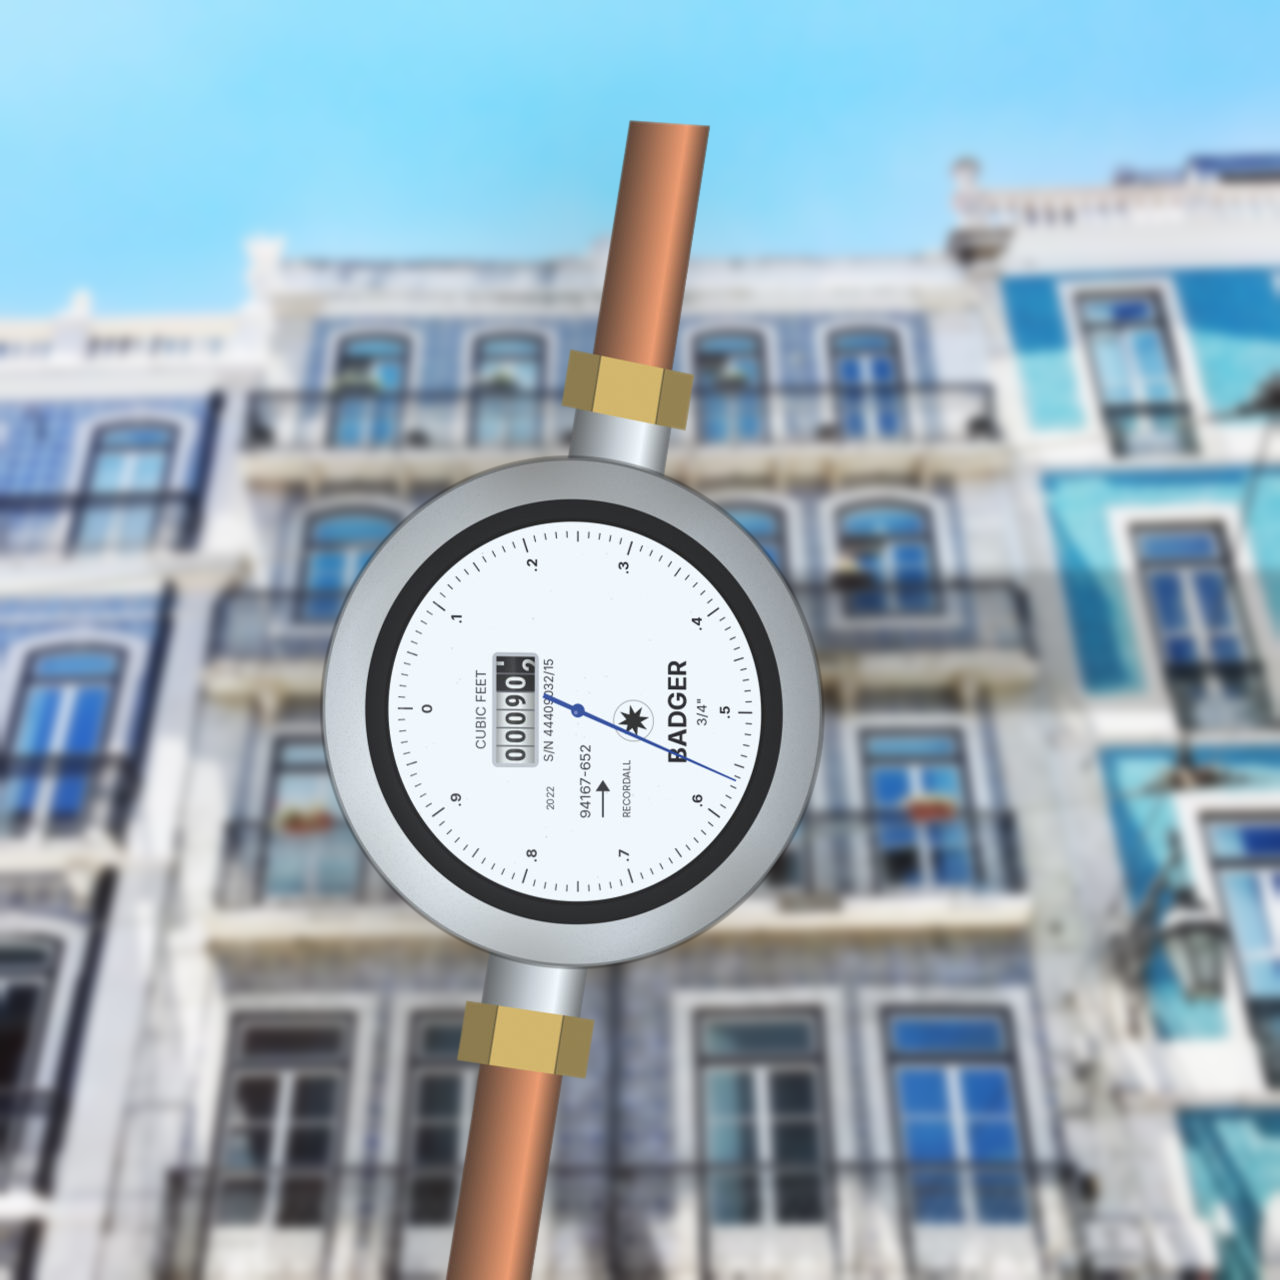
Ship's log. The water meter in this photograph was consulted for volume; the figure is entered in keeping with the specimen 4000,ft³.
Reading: 901.56,ft³
